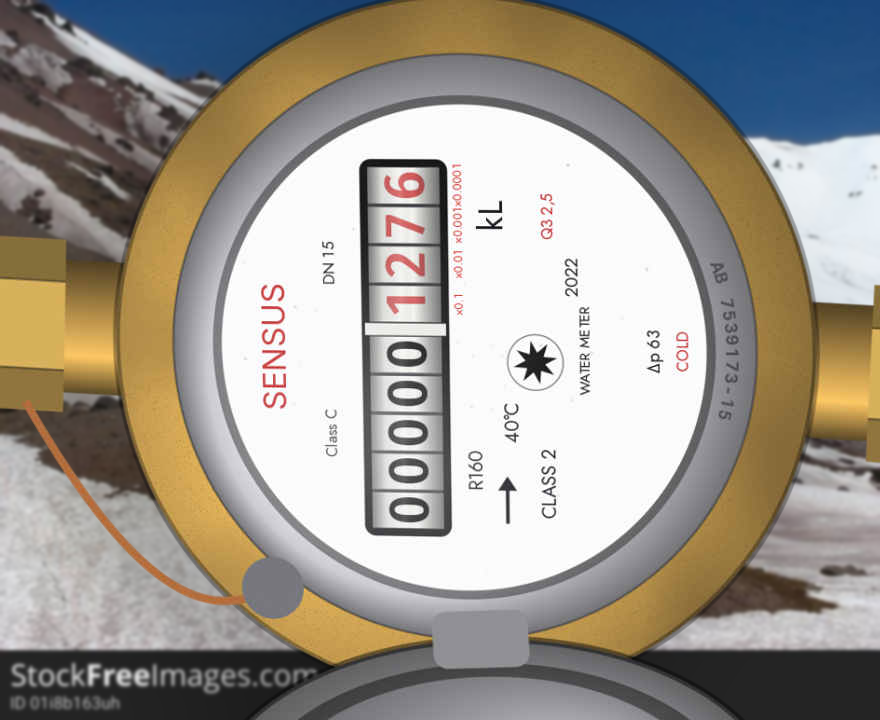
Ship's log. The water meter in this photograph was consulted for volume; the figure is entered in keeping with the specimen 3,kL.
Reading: 0.1276,kL
